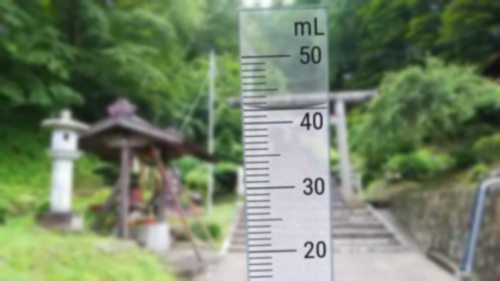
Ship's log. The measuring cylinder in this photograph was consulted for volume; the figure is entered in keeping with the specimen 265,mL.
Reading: 42,mL
